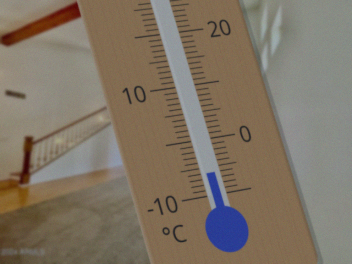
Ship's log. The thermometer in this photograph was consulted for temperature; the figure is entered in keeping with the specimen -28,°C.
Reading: -6,°C
